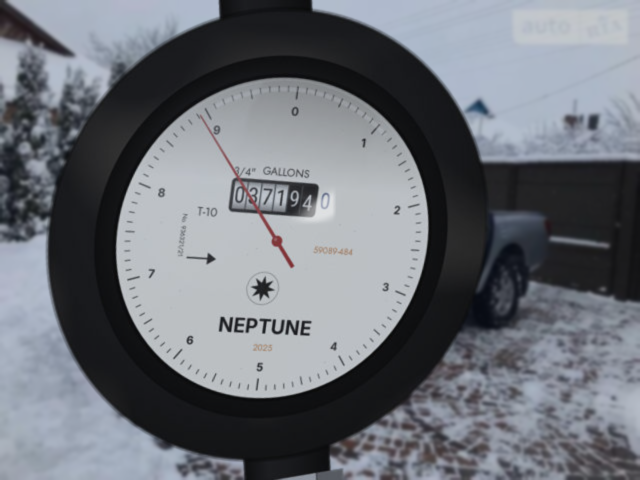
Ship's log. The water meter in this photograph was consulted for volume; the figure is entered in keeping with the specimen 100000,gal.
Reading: 371938.9,gal
